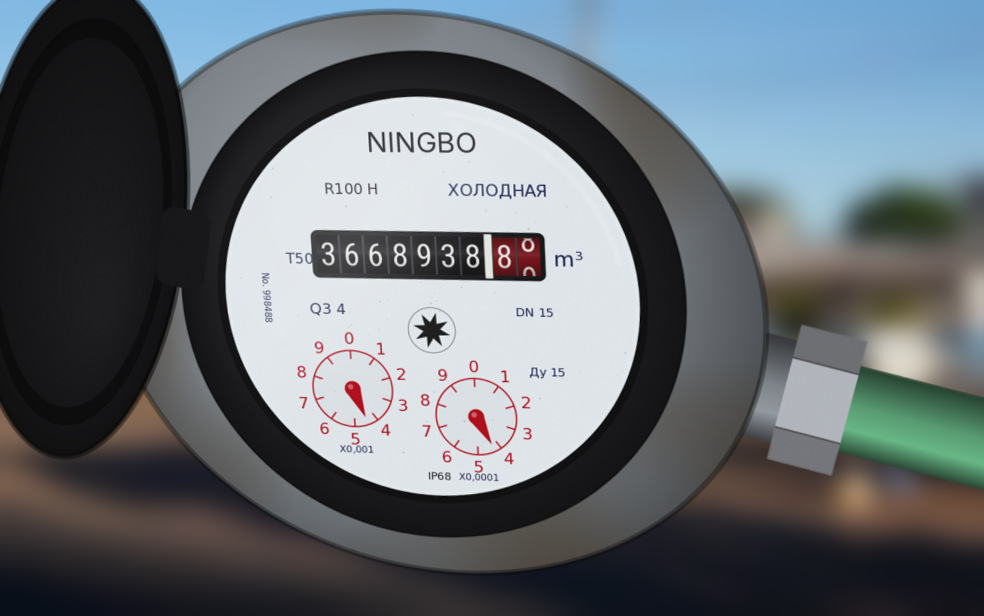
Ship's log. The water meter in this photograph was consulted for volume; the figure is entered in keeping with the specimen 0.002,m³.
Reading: 3668938.8844,m³
